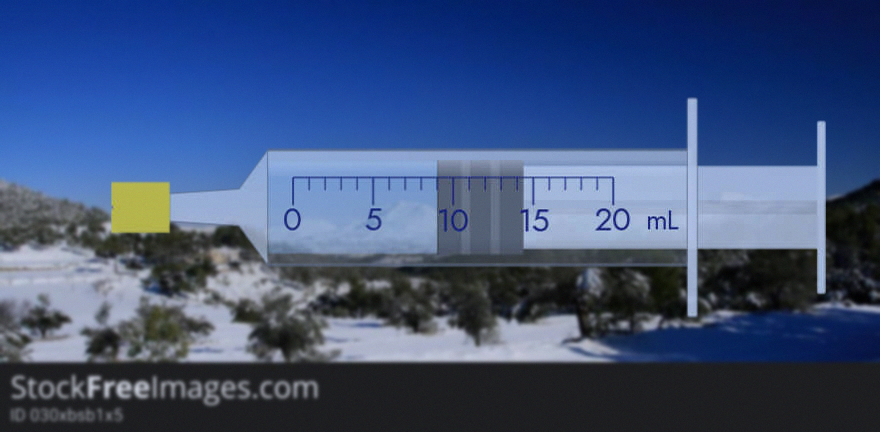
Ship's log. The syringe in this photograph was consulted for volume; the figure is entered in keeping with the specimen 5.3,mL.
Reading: 9,mL
